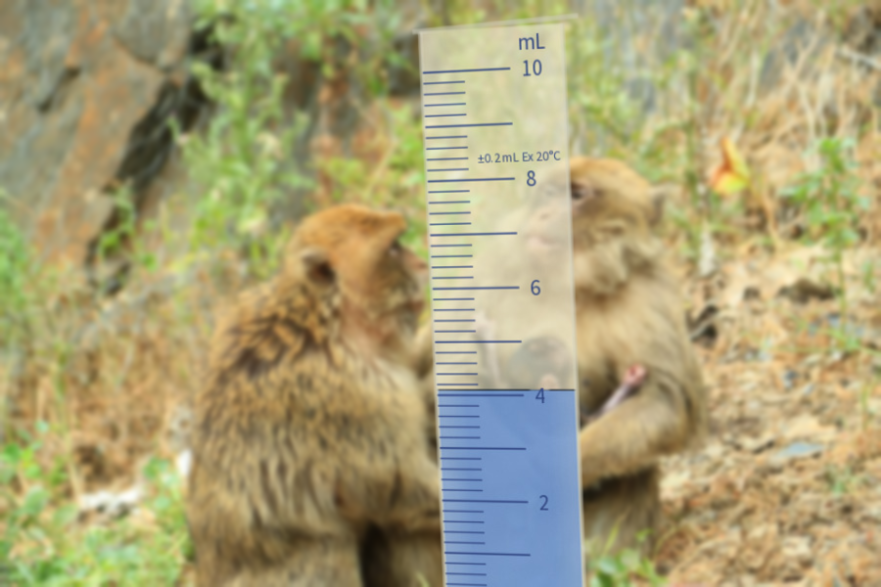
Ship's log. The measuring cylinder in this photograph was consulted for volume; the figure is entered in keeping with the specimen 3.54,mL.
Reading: 4.1,mL
